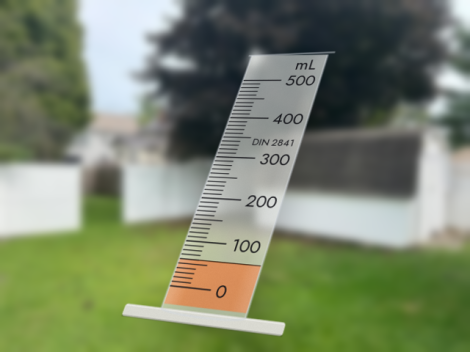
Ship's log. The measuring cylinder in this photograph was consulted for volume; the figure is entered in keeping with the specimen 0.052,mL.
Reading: 60,mL
